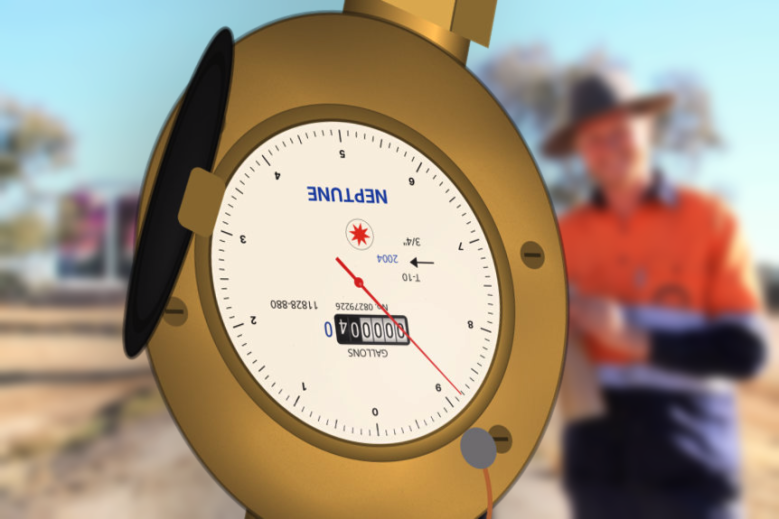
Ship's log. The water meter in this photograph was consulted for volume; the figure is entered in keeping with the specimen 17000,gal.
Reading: 38.8,gal
